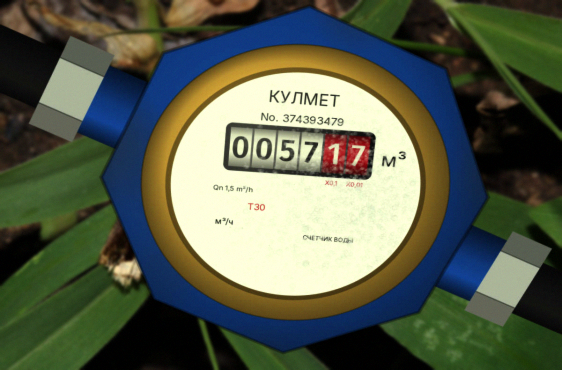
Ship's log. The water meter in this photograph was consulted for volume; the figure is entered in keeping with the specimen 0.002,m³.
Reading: 57.17,m³
